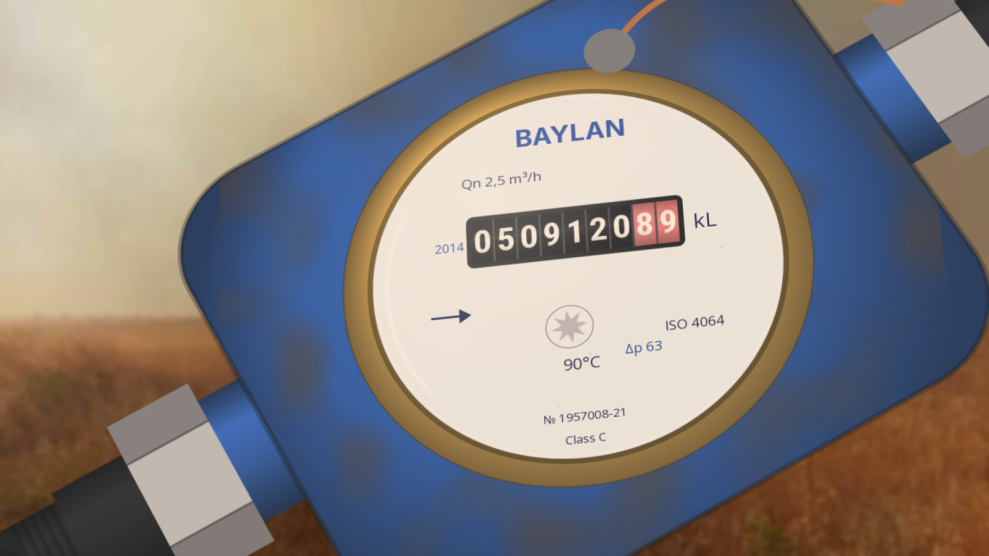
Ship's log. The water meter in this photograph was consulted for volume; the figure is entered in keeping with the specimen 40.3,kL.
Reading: 509120.89,kL
